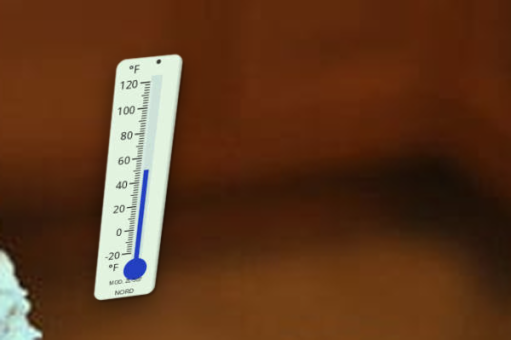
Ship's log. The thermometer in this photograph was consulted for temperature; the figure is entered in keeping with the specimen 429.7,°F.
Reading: 50,°F
